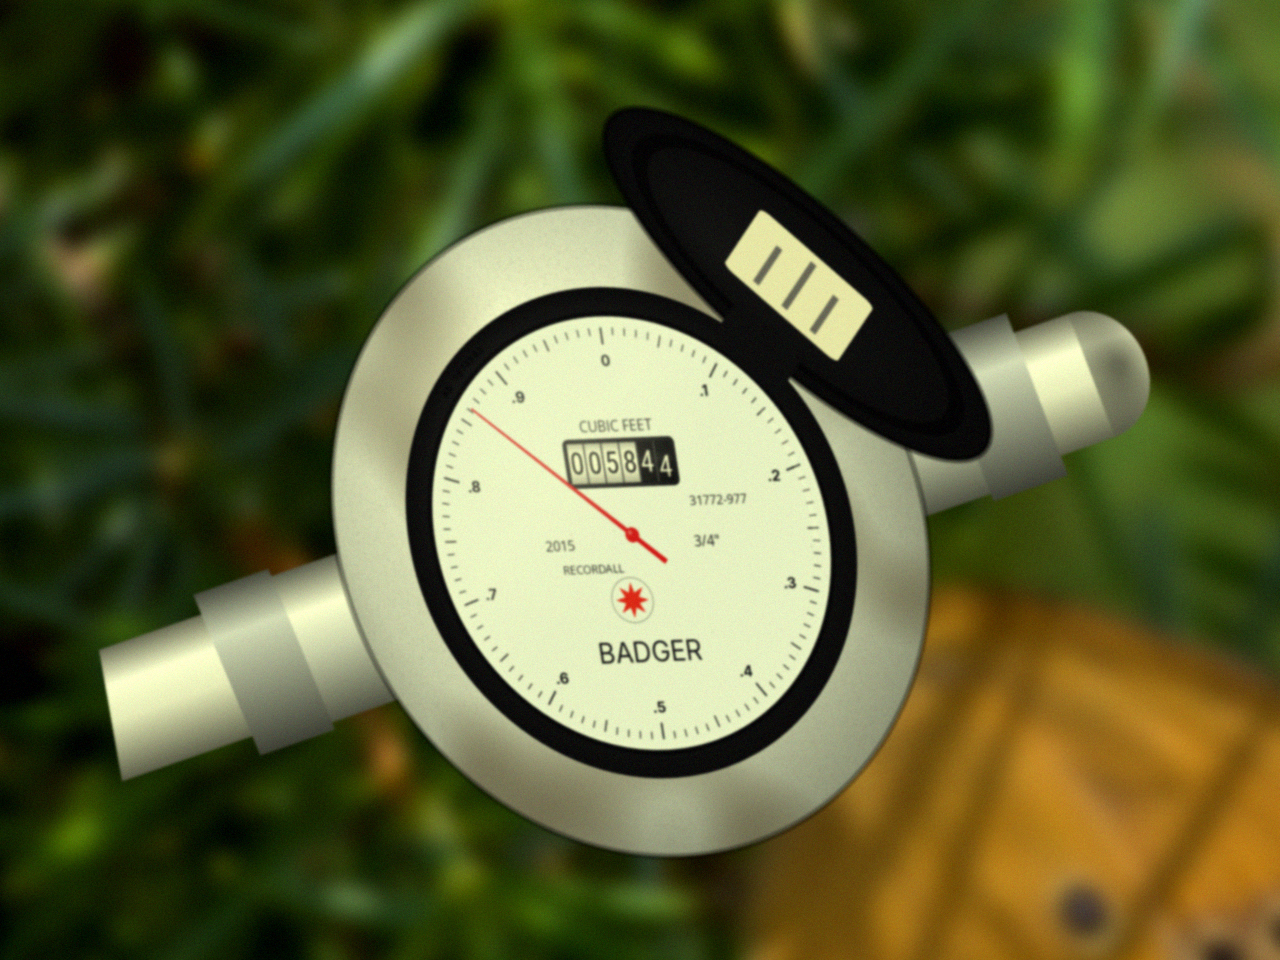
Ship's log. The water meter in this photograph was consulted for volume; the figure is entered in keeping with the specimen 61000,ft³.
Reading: 5843.86,ft³
